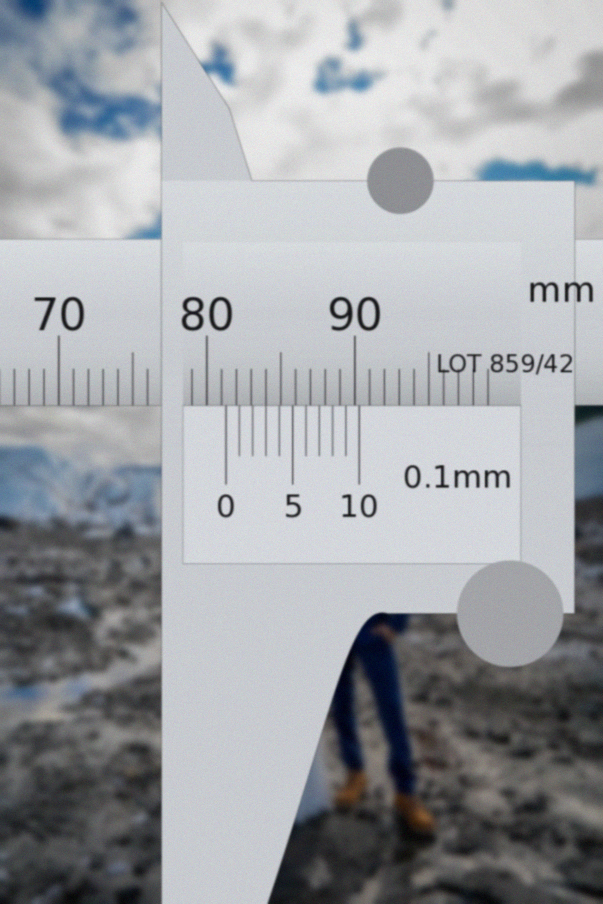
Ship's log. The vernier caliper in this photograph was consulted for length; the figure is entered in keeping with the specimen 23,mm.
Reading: 81.3,mm
